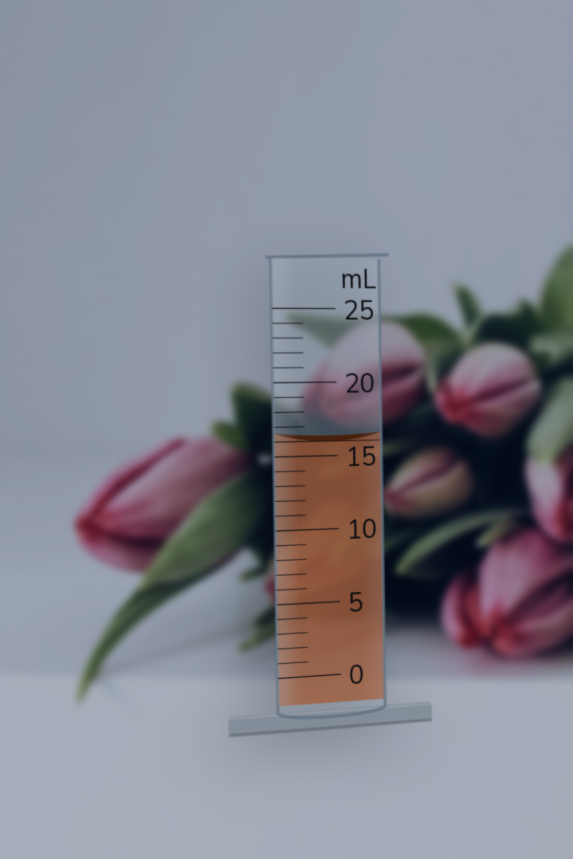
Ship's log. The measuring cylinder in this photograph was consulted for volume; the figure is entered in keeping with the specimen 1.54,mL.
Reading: 16,mL
